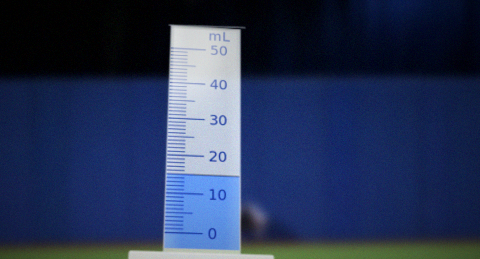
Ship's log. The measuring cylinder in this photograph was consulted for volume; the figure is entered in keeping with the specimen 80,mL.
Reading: 15,mL
